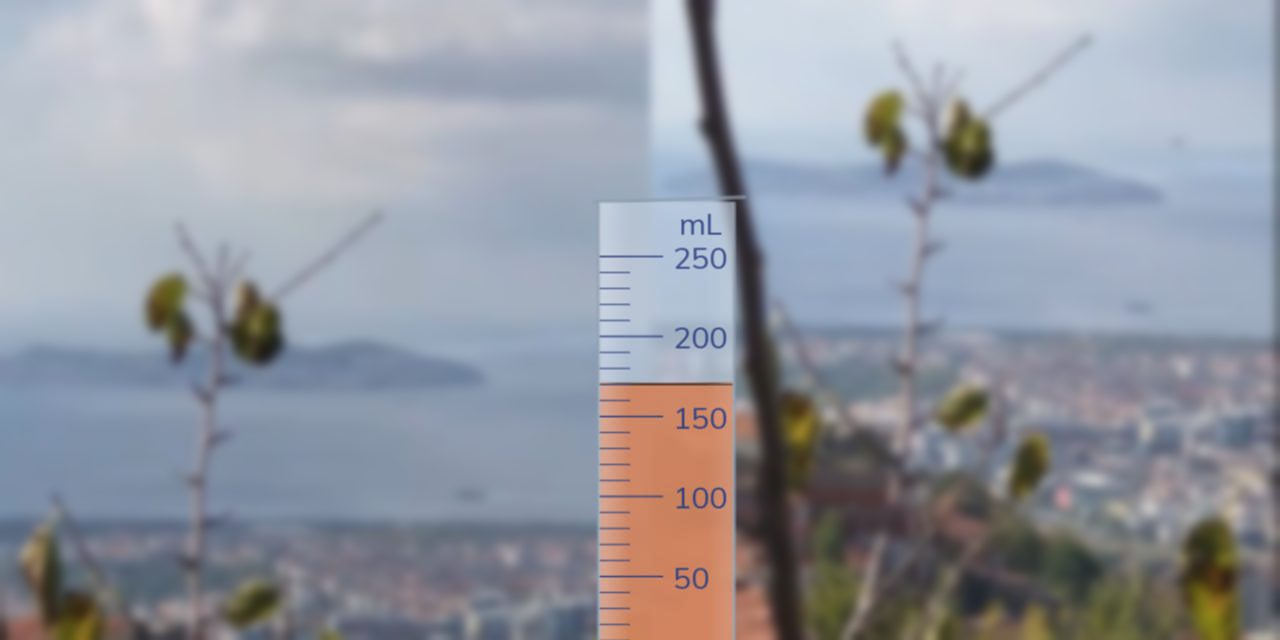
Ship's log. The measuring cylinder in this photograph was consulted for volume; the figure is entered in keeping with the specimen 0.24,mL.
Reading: 170,mL
